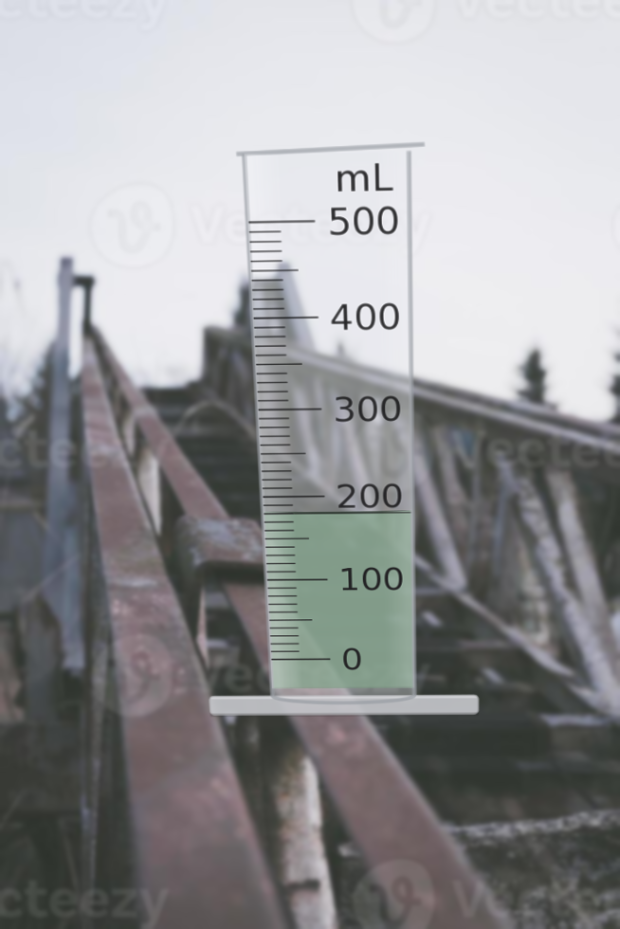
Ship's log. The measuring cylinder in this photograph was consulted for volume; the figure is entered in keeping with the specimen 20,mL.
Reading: 180,mL
